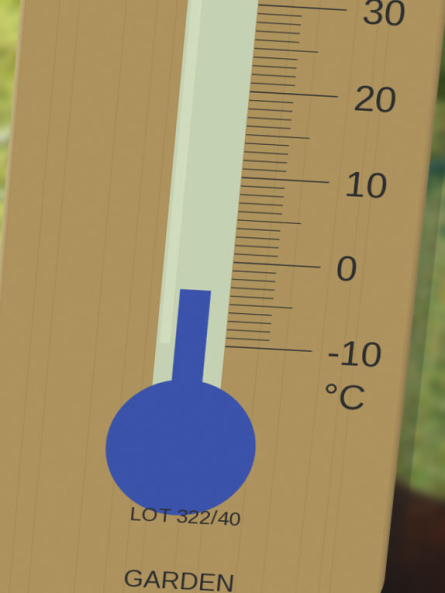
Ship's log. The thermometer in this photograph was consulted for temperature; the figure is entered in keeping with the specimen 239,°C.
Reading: -3.5,°C
